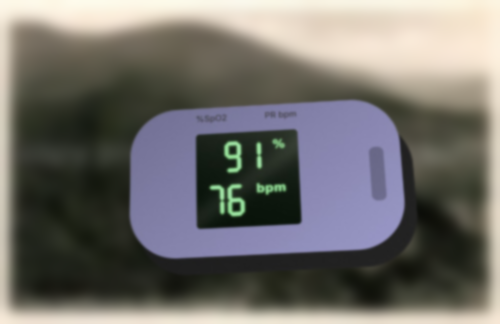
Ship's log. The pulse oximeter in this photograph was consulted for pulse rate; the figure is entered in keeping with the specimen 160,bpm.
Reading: 76,bpm
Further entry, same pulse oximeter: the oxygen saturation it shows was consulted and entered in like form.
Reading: 91,%
